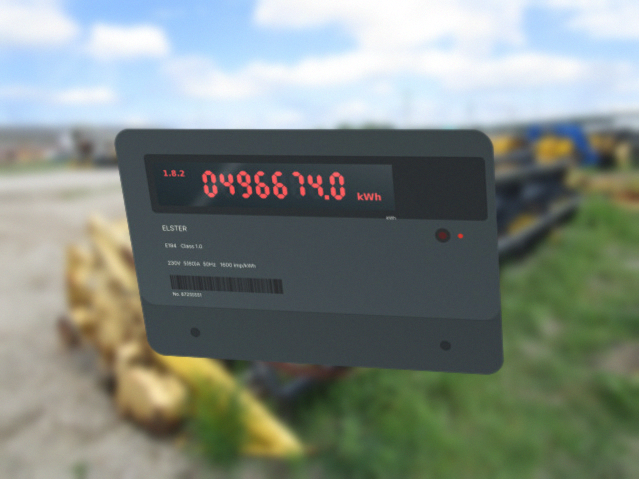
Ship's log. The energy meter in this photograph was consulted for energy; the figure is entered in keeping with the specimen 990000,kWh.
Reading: 496674.0,kWh
